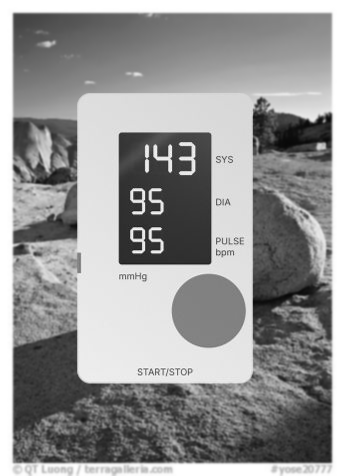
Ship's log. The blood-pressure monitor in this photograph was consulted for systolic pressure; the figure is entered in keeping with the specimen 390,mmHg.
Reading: 143,mmHg
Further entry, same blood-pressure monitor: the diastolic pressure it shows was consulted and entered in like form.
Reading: 95,mmHg
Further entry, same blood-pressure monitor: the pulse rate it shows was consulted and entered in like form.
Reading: 95,bpm
